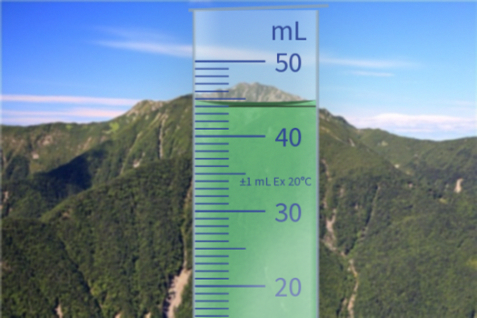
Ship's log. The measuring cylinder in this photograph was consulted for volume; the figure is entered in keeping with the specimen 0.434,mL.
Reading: 44,mL
